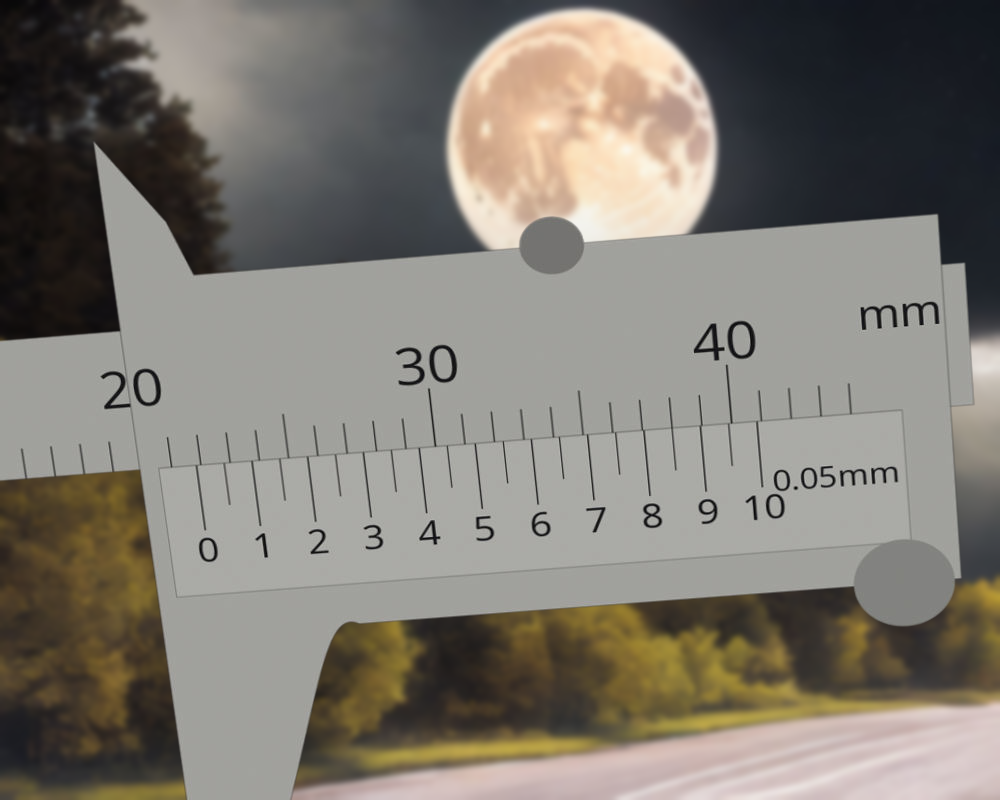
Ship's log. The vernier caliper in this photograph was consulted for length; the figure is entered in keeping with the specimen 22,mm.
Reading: 21.85,mm
